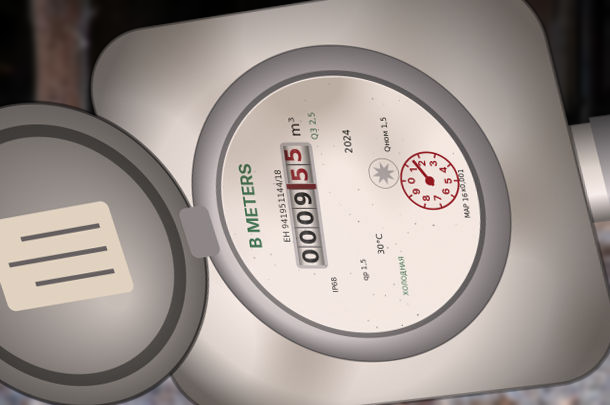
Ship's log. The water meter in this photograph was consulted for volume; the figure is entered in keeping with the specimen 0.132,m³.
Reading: 9.551,m³
